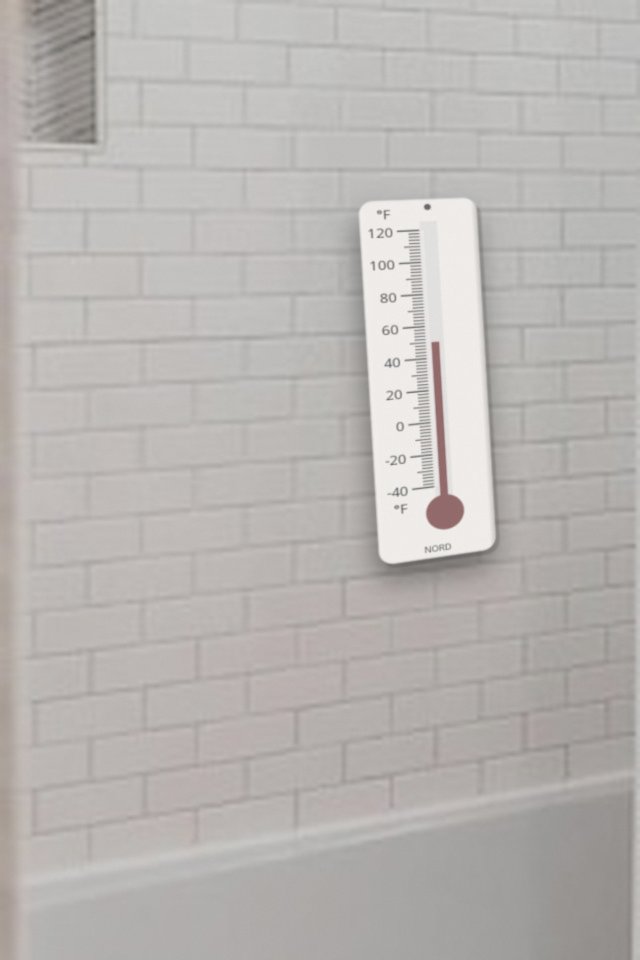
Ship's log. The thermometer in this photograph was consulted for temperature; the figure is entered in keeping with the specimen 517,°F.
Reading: 50,°F
